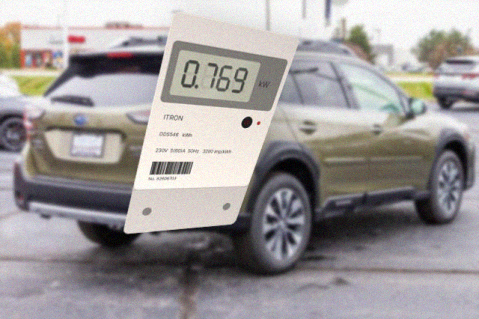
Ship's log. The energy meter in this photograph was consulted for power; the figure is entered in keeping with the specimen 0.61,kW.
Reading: 0.769,kW
